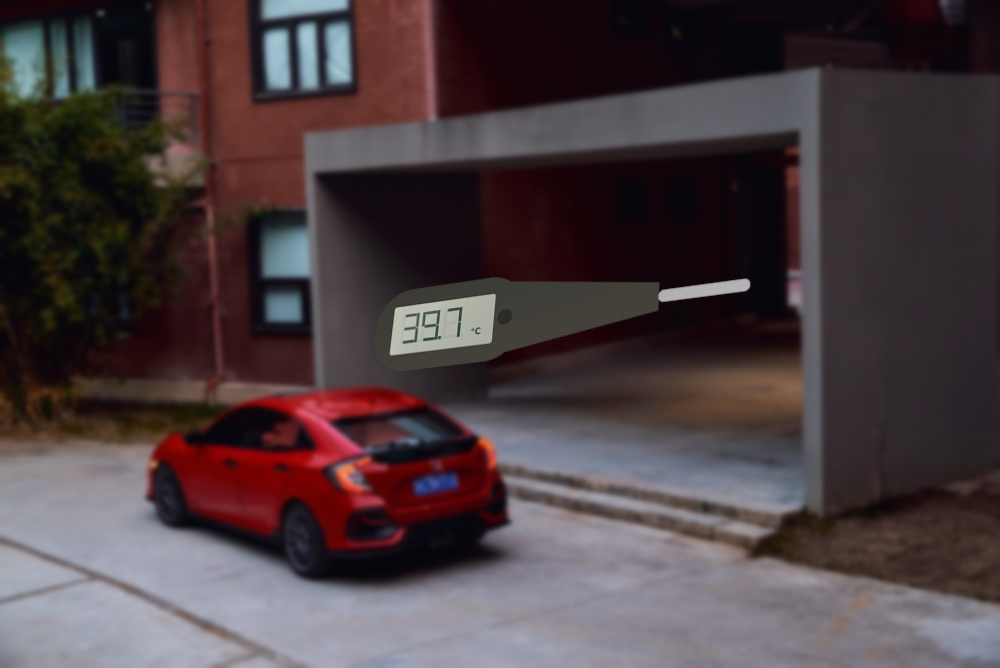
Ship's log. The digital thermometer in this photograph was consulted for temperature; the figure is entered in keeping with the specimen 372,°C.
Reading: 39.7,°C
